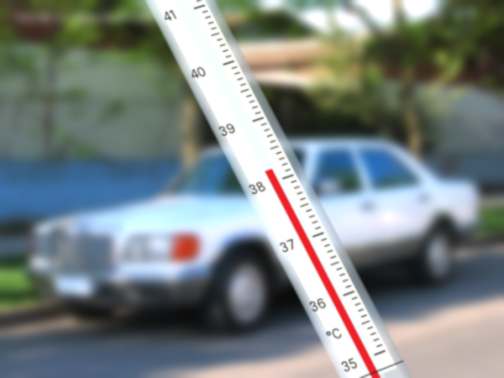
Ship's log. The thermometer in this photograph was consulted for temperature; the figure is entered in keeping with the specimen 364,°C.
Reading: 38.2,°C
